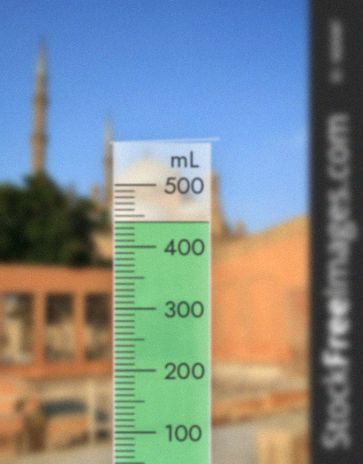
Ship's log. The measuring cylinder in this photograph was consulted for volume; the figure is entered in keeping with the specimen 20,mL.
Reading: 440,mL
